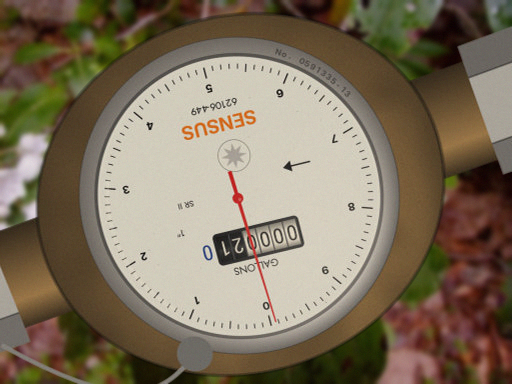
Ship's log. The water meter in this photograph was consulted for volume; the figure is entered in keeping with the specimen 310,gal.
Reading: 209.9,gal
